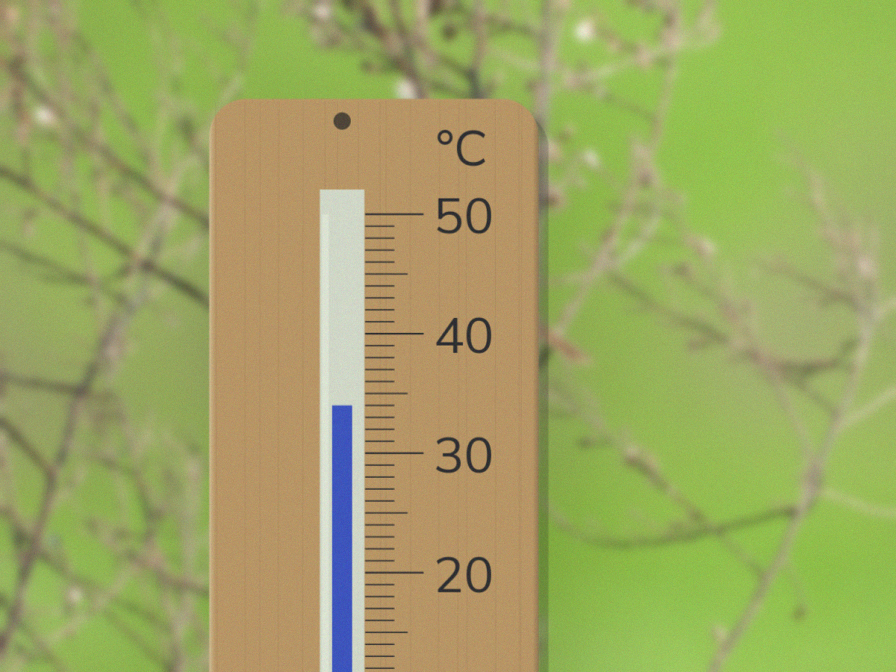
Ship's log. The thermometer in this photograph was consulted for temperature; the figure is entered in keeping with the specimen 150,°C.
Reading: 34,°C
